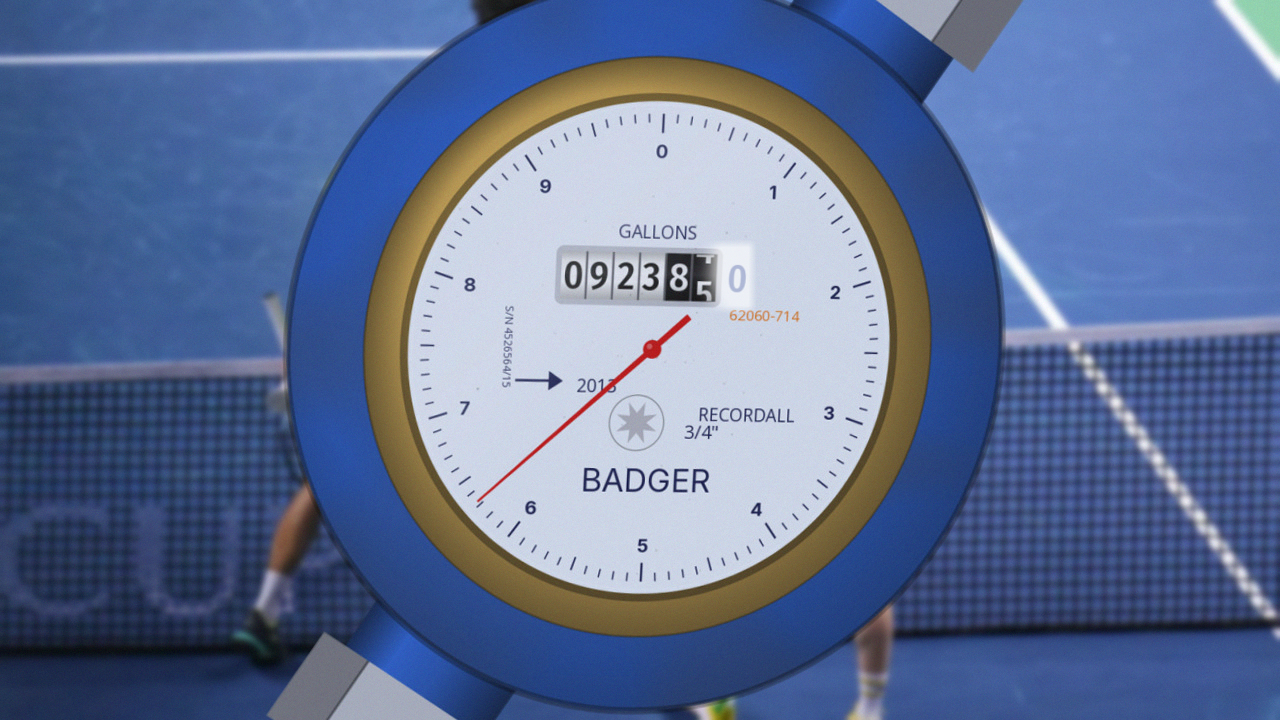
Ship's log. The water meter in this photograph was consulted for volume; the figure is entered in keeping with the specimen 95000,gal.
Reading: 923846.3,gal
